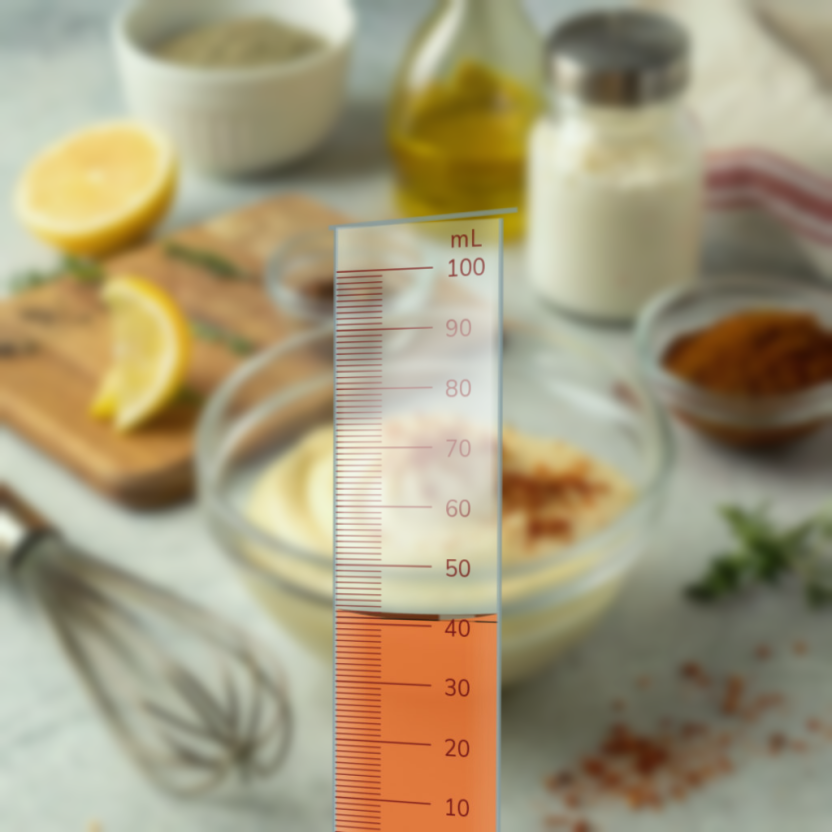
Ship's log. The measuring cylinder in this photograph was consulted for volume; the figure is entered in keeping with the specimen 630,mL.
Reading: 41,mL
